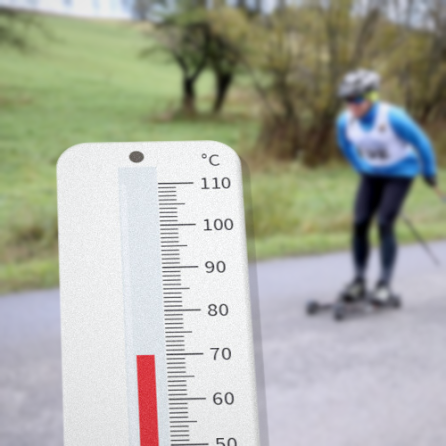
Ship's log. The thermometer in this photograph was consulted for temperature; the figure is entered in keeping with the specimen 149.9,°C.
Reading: 70,°C
